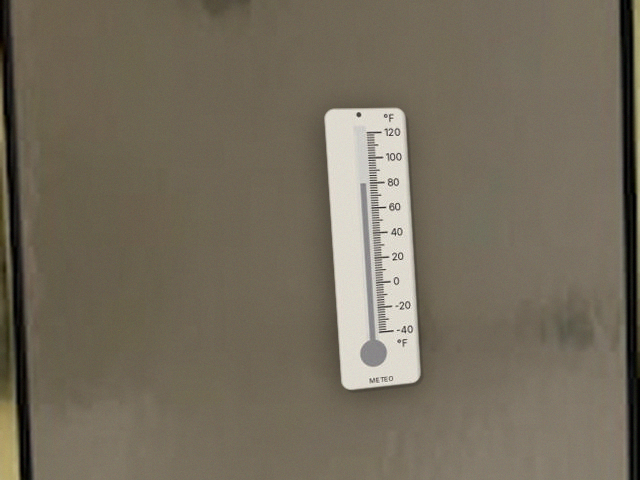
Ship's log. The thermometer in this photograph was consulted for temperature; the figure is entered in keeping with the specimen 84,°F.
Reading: 80,°F
